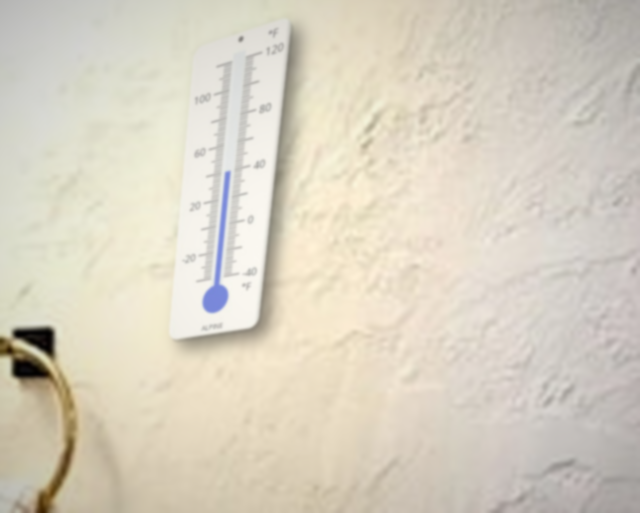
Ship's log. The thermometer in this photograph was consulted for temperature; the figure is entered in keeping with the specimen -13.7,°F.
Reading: 40,°F
